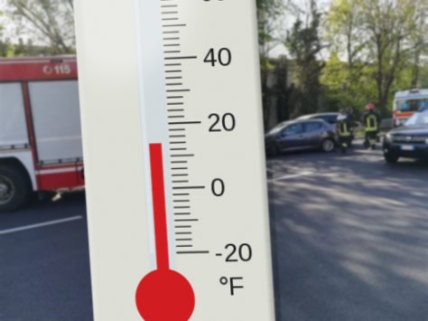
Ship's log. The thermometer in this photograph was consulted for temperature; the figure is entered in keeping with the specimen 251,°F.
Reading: 14,°F
